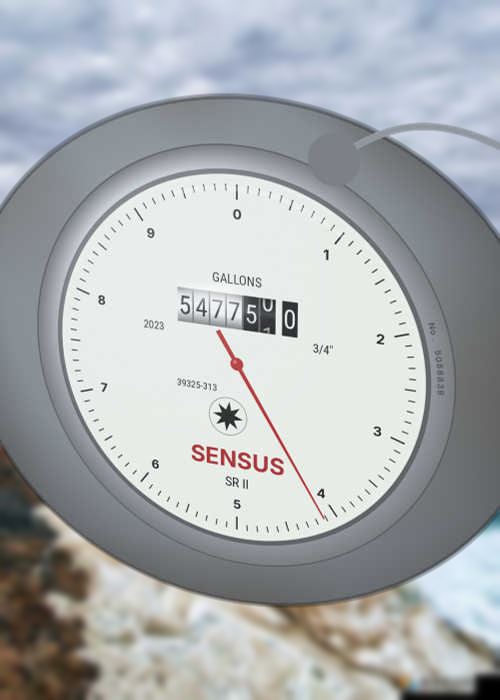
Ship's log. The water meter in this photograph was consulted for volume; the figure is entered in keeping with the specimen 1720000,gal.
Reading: 5477504.1,gal
